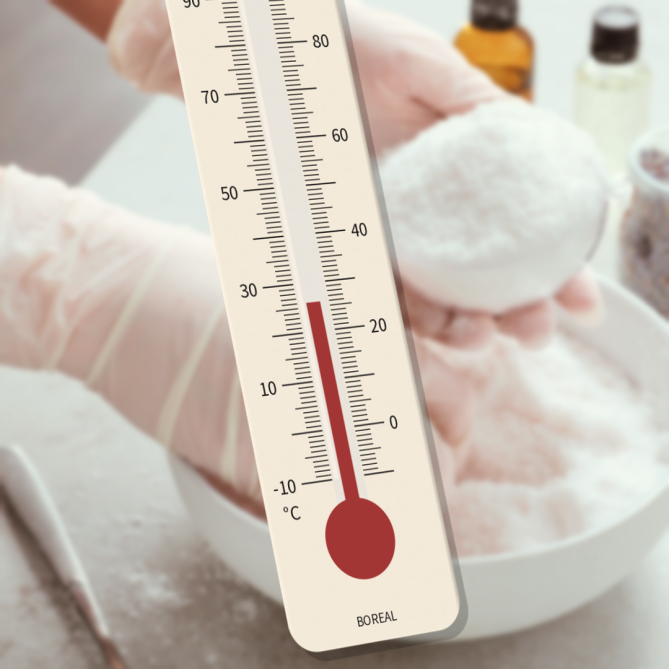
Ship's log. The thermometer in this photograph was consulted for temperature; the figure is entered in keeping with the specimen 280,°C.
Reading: 26,°C
